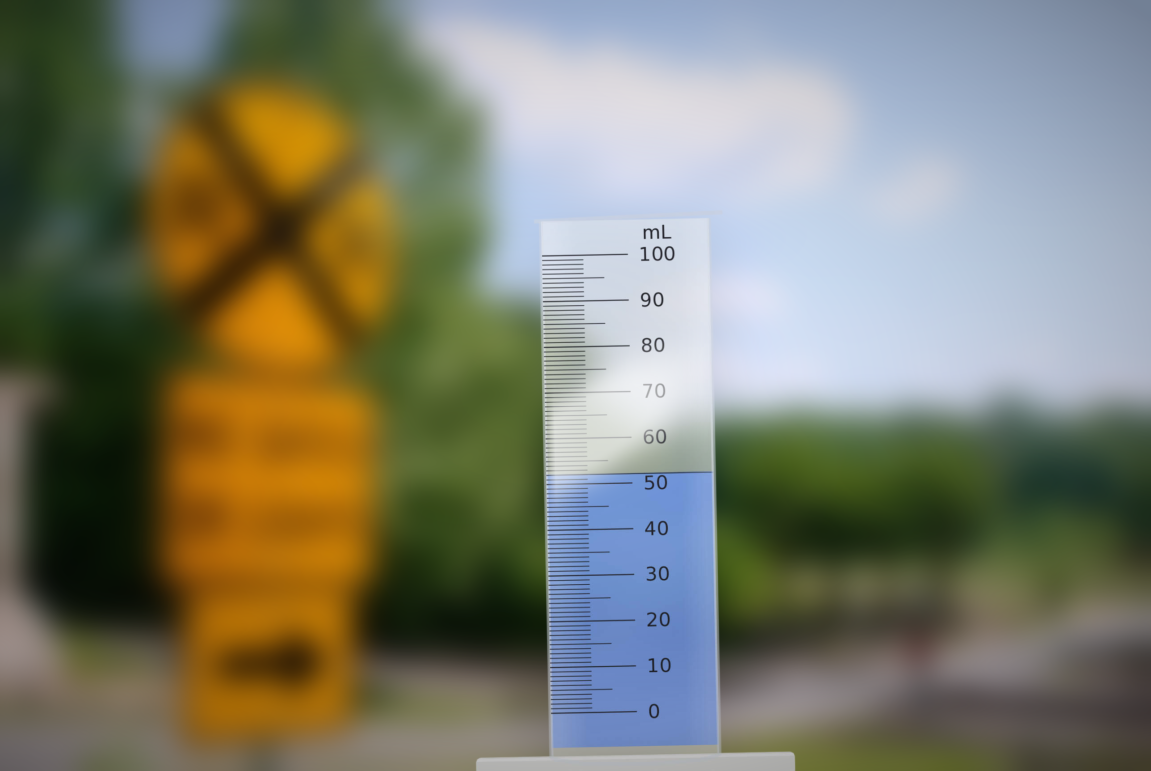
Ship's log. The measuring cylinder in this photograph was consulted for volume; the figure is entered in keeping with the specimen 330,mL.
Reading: 52,mL
